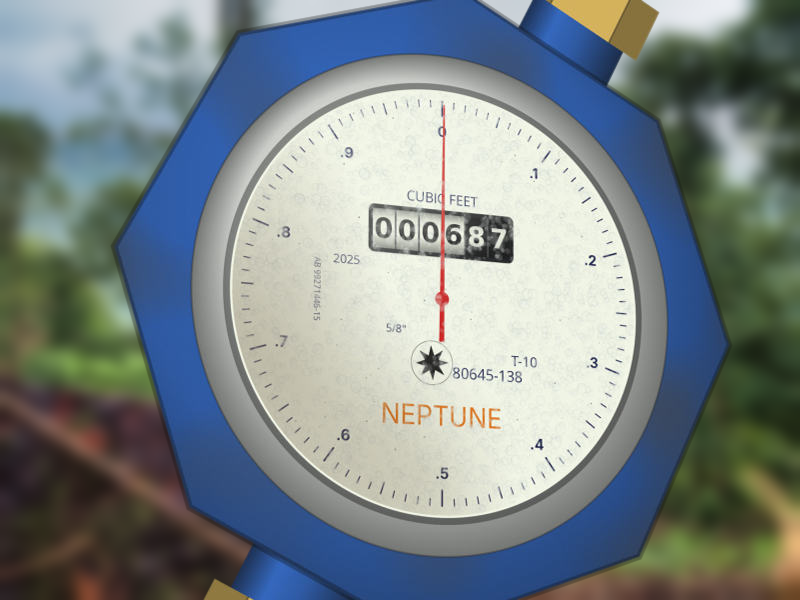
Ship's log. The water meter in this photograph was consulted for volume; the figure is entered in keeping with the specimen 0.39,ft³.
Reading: 687.00,ft³
